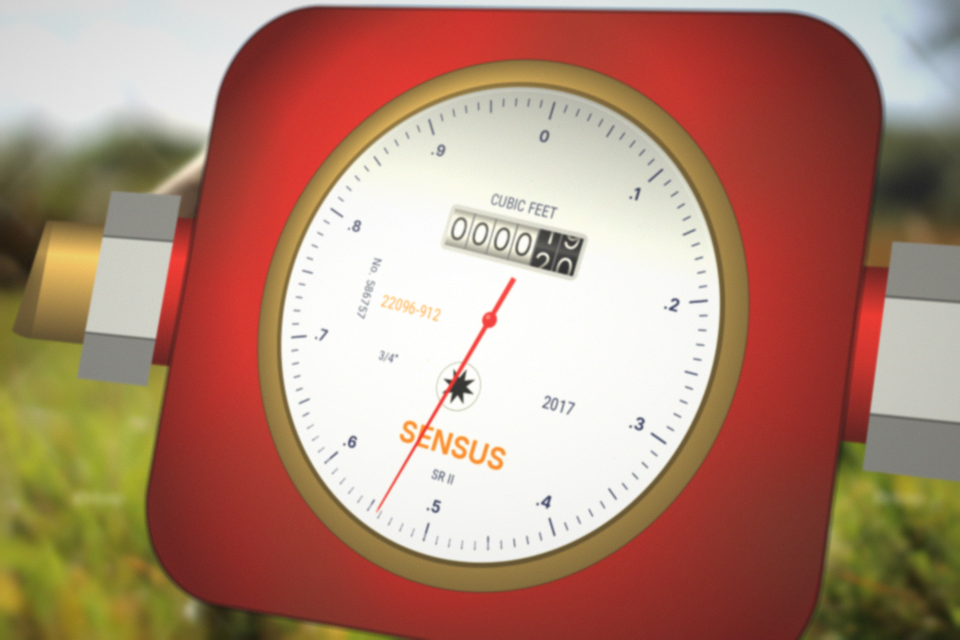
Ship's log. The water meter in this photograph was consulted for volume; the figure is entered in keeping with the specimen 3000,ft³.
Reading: 19.54,ft³
